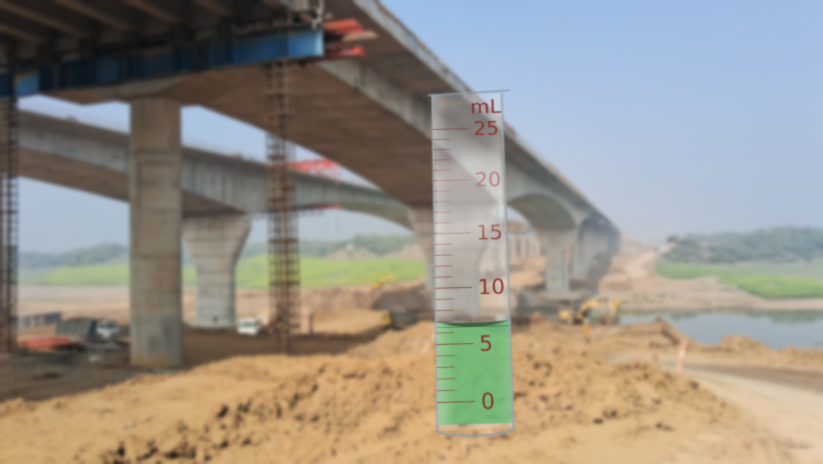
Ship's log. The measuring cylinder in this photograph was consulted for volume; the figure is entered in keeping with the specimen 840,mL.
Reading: 6.5,mL
